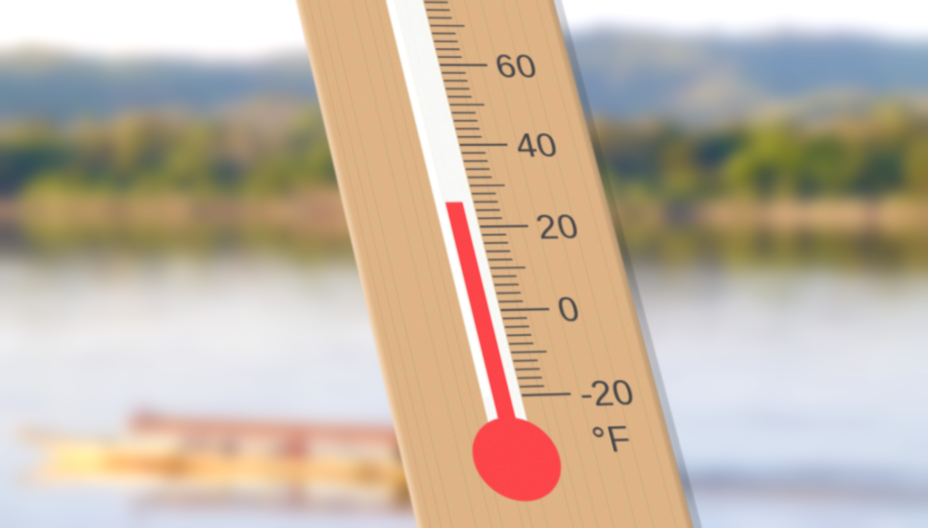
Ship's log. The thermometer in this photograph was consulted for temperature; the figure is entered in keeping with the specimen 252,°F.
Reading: 26,°F
